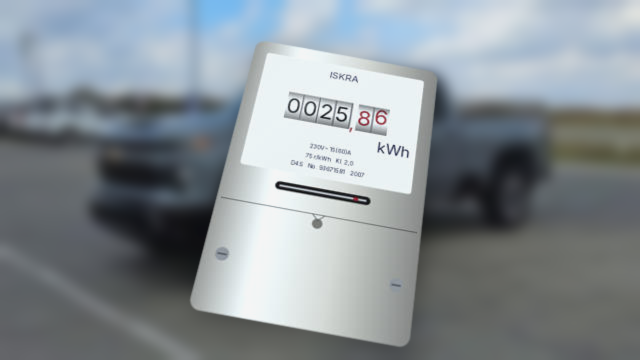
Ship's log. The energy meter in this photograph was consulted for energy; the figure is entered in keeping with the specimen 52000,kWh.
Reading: 25.86,kWh
